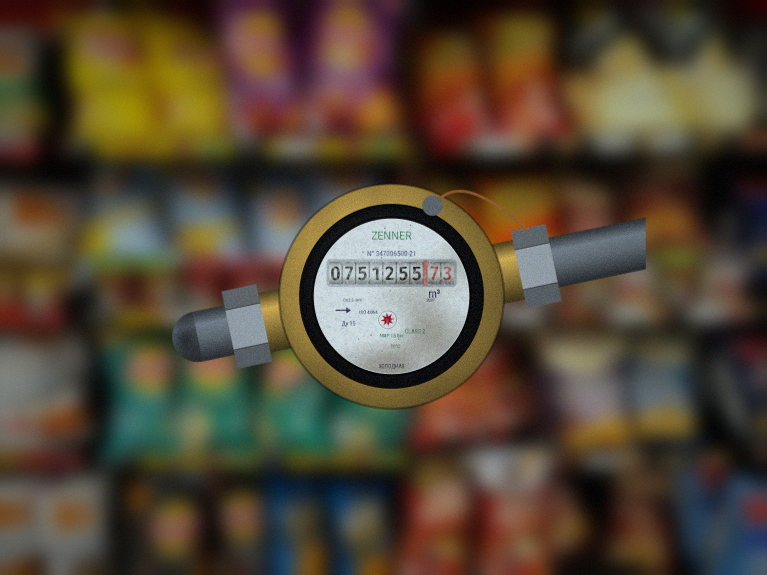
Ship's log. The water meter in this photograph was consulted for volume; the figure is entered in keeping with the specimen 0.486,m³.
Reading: 751255.73,m³
